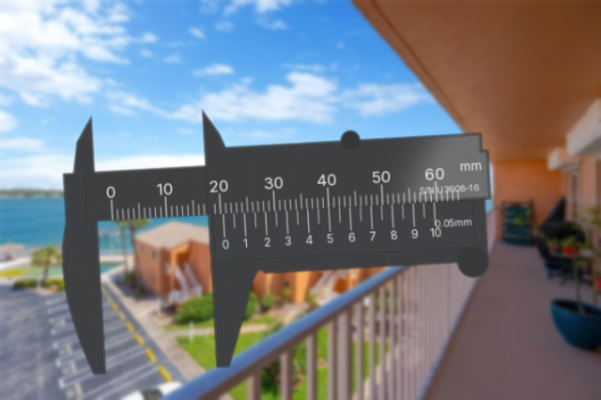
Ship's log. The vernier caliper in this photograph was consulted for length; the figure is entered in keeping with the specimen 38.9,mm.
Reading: 20.5,mm
